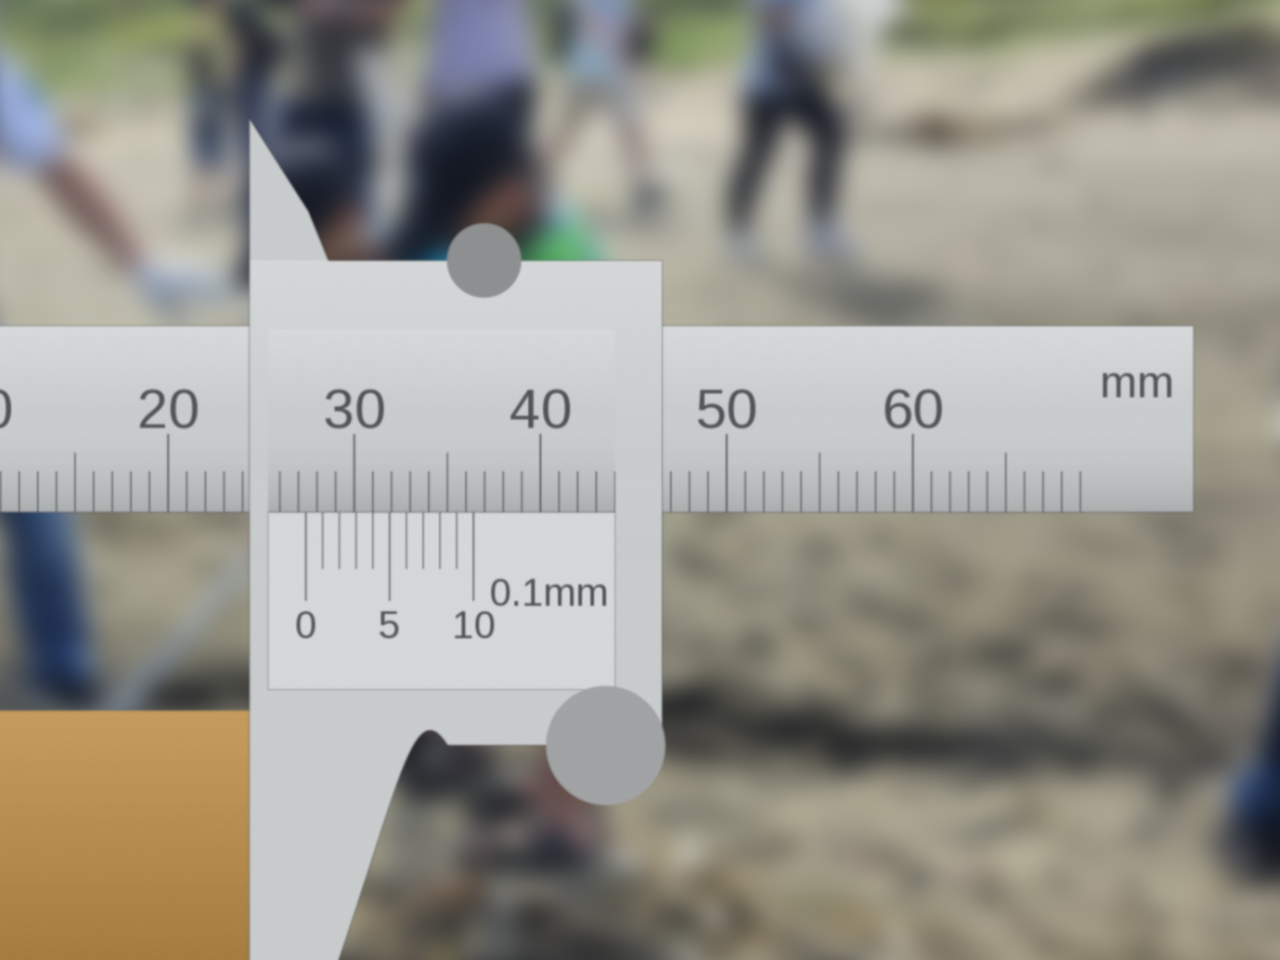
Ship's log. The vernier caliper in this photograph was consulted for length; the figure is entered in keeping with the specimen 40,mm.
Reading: 27.4,mm
